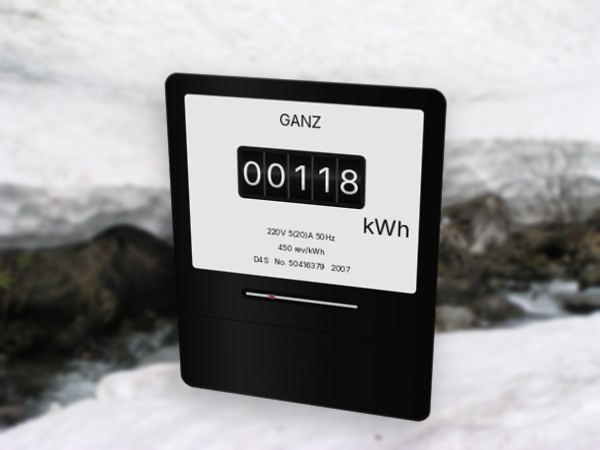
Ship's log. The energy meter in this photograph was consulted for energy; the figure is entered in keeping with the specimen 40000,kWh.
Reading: 118,kWh
